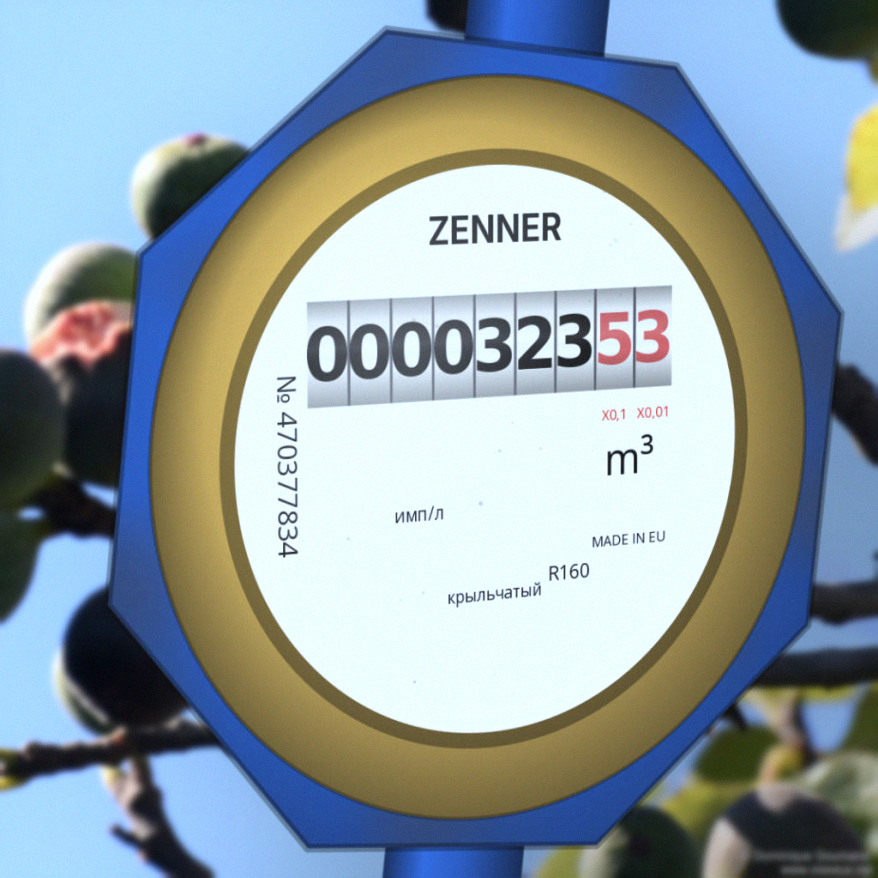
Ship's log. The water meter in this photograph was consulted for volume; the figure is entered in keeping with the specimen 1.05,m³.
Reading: 323.53,m³
